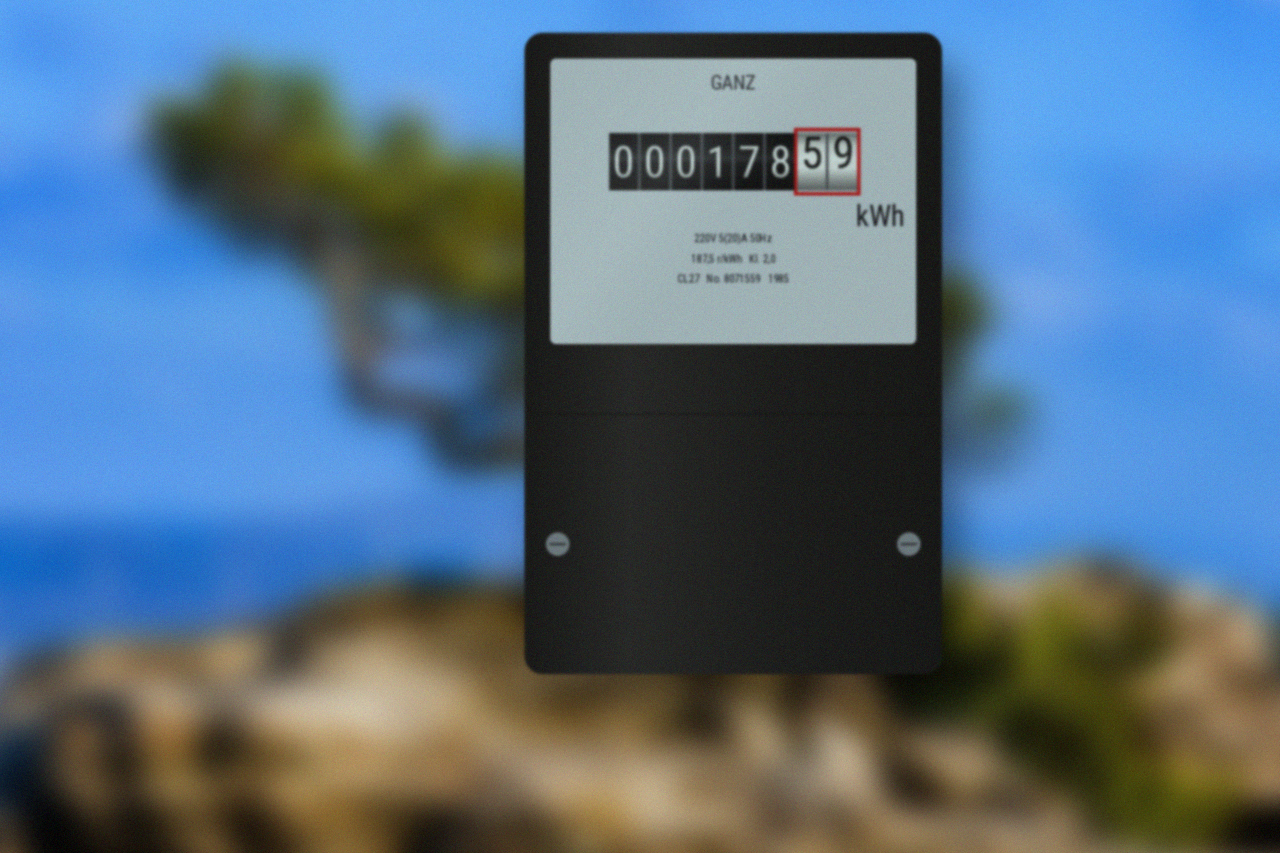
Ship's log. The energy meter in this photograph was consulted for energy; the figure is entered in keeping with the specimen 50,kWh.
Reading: 178.59,kWh
